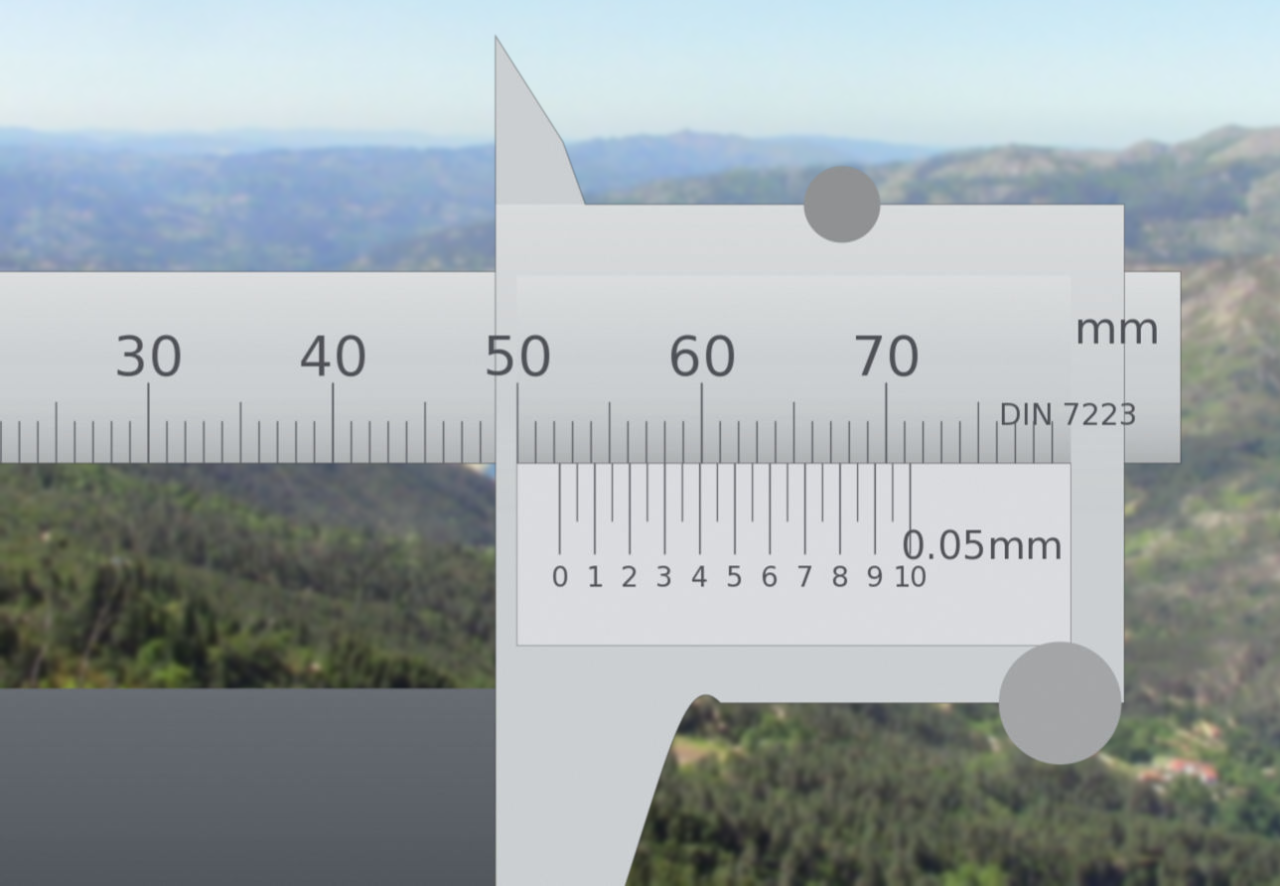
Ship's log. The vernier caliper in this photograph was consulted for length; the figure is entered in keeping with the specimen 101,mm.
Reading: 52.3,mm
